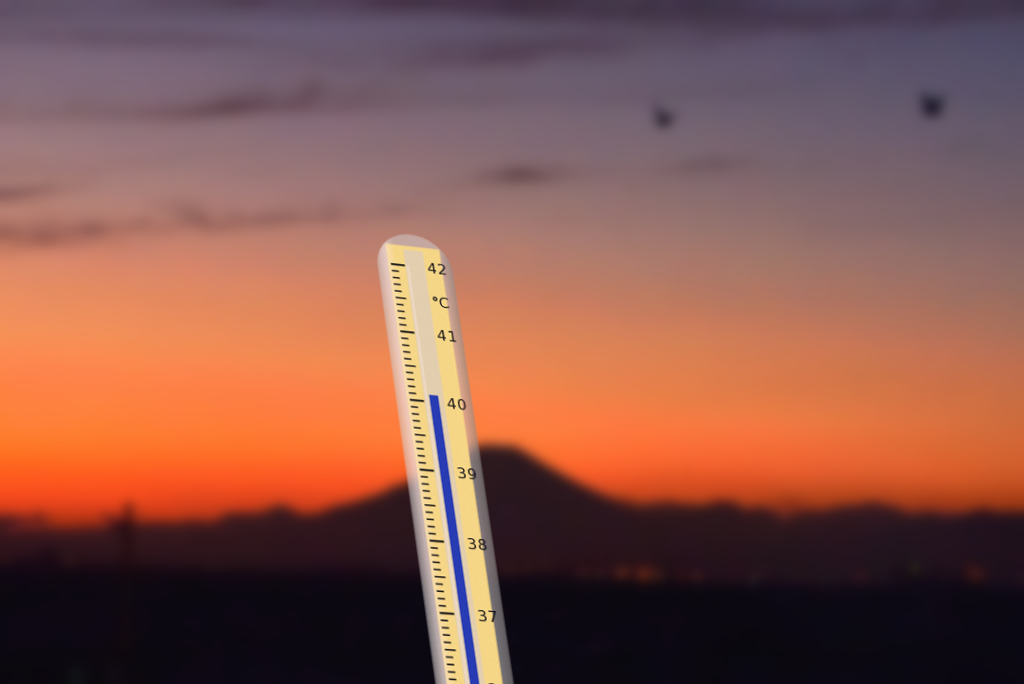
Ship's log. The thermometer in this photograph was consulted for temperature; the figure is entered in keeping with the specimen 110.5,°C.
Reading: 40.1,°C
